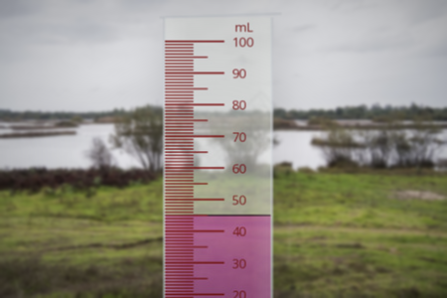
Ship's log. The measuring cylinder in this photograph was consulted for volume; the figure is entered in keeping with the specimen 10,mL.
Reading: 45,mL
